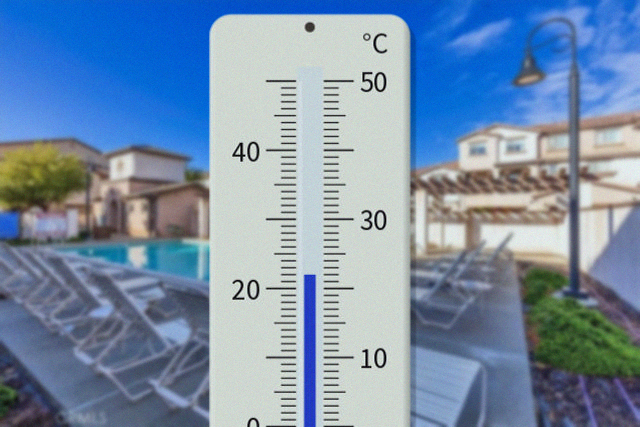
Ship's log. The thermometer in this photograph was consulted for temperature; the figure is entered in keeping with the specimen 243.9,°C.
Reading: 22,°C
